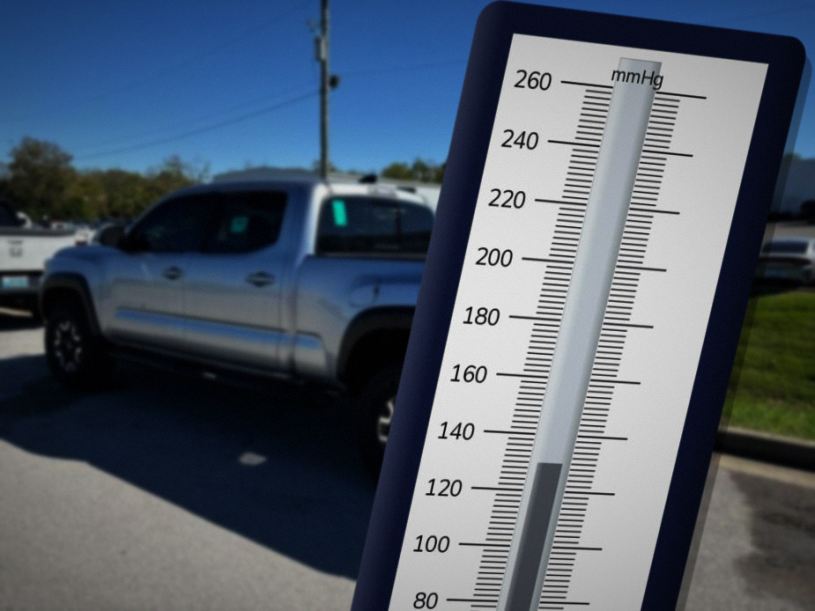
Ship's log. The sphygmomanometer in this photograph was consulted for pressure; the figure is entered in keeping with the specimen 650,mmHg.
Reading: 130,mmHg
